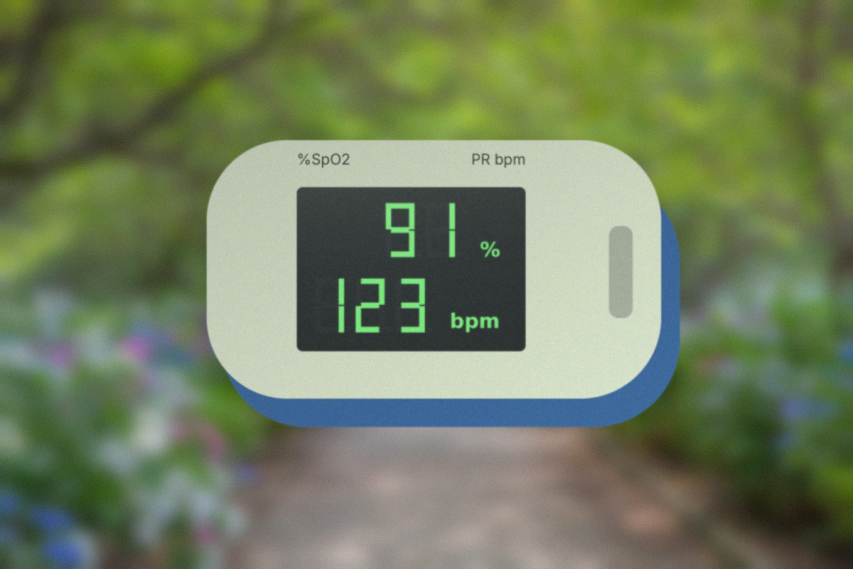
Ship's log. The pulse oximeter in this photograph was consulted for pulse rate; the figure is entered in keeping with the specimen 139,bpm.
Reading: 123,bpm
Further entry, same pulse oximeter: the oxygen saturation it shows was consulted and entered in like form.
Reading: 91,%
